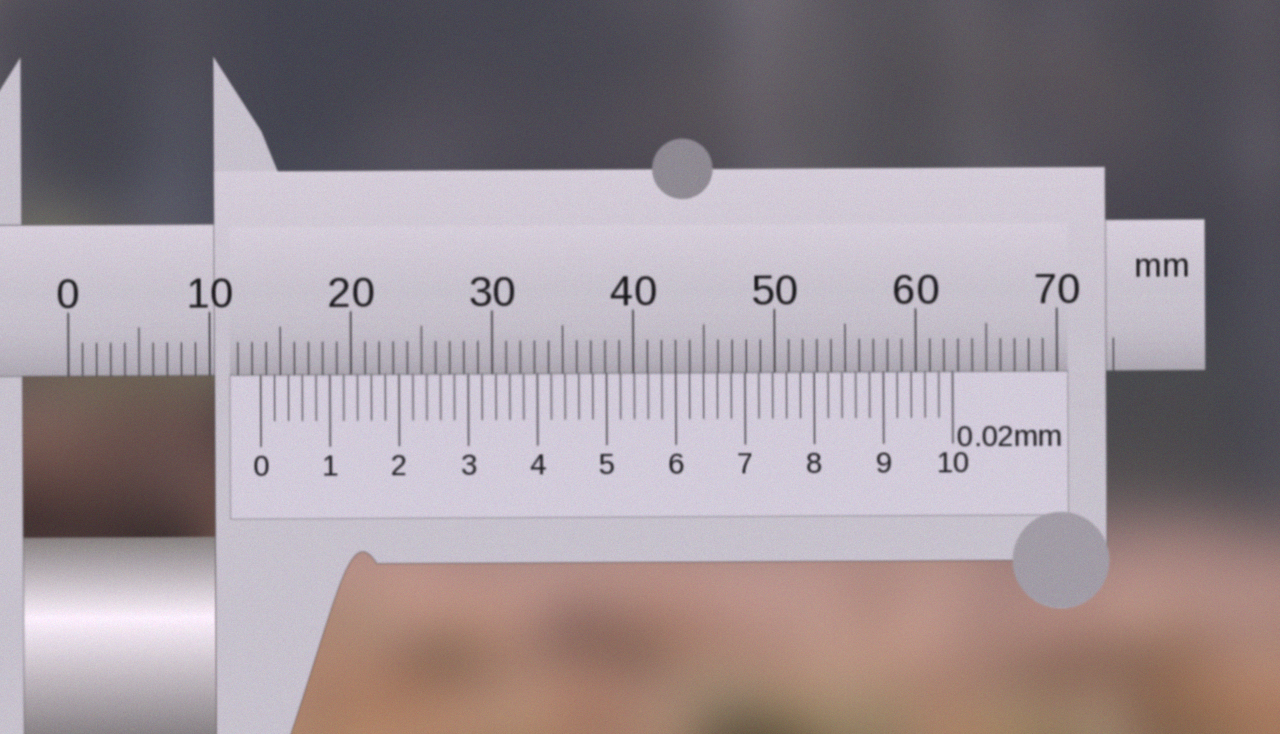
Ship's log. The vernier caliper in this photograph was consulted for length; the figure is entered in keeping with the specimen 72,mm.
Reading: 13.6,mm
